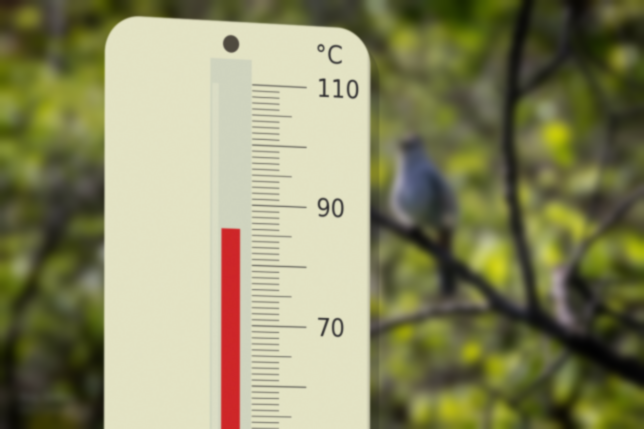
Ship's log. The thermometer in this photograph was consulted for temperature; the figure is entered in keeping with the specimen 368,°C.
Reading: 86,°C
